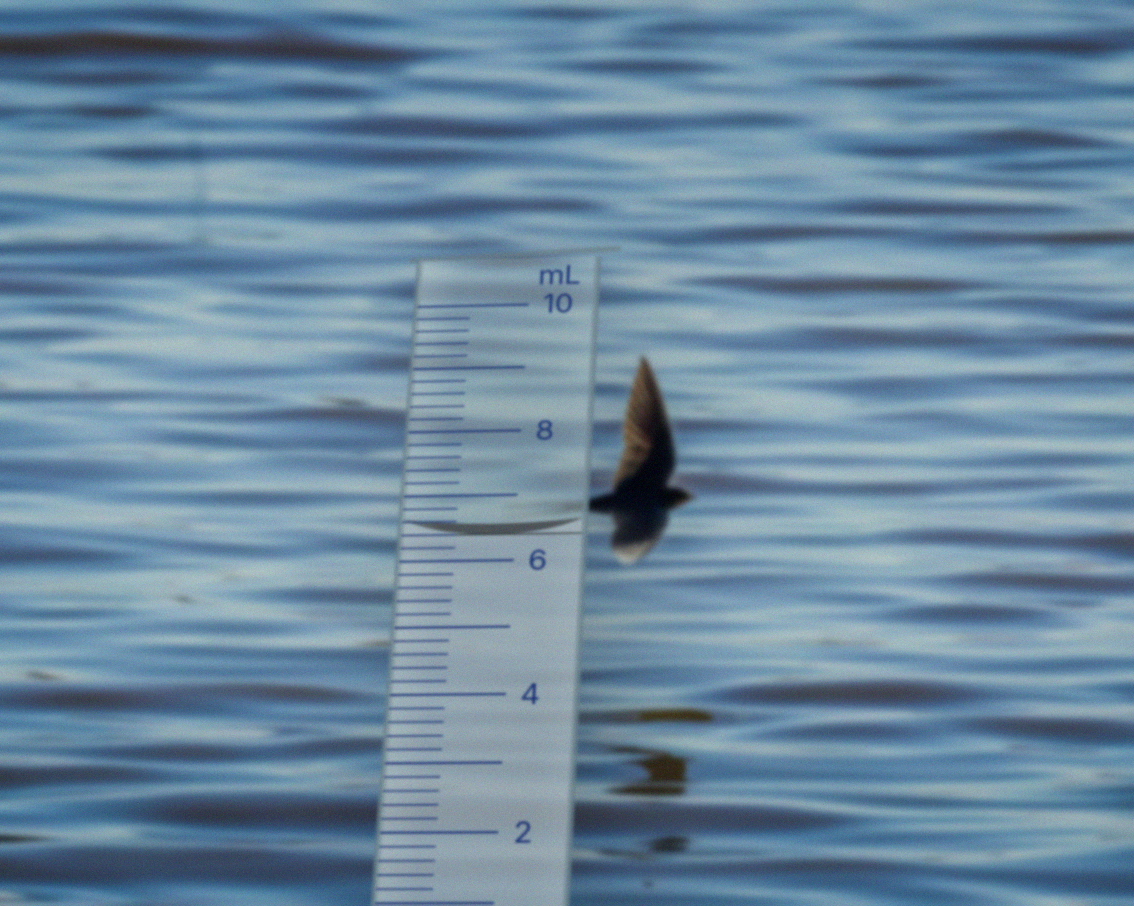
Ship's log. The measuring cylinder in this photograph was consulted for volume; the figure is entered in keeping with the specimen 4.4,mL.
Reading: 6.4,mL
